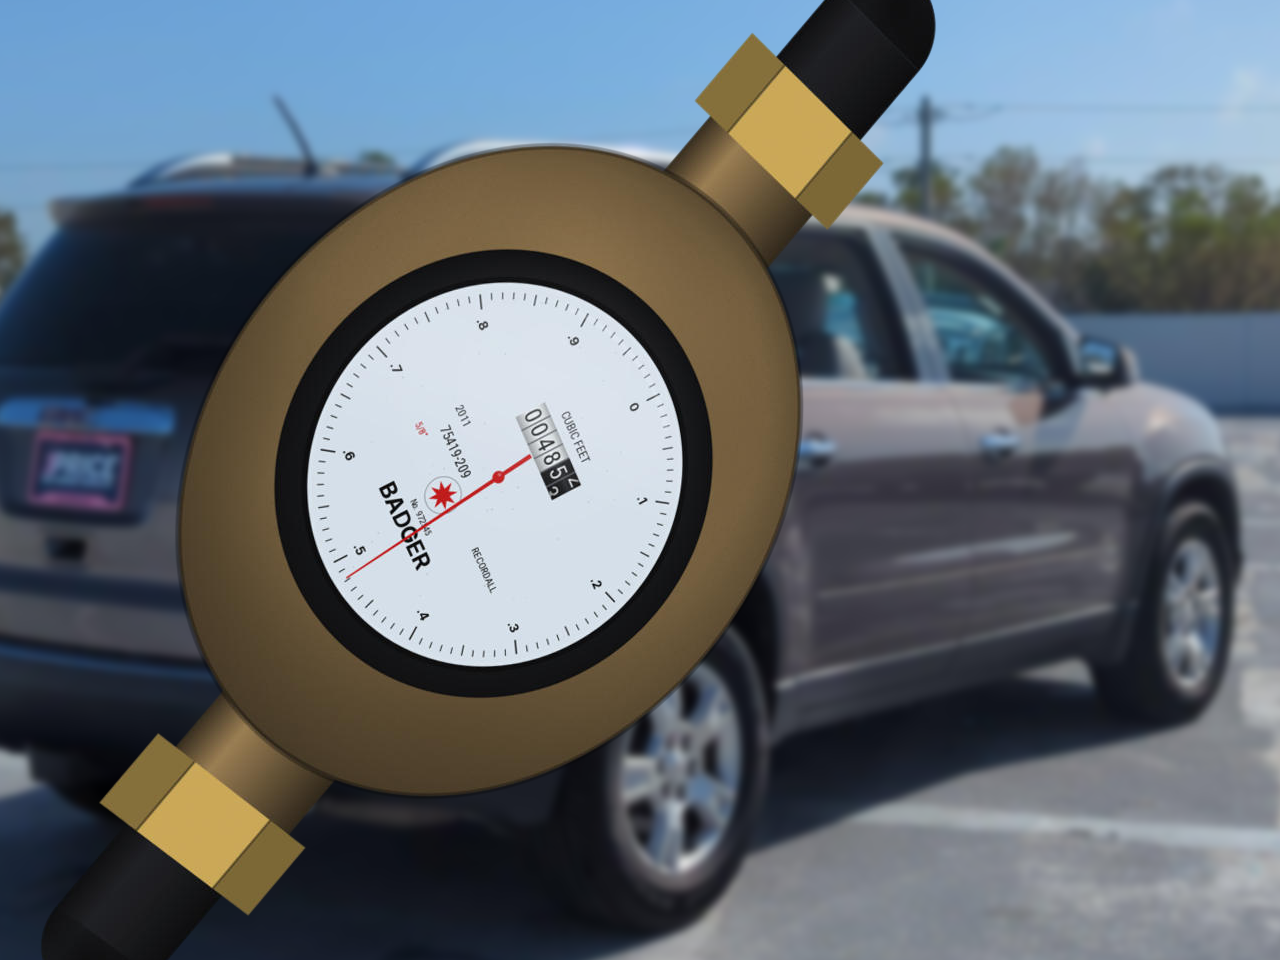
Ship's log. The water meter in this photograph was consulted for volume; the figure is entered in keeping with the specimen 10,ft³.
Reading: 4852.48,ft³
